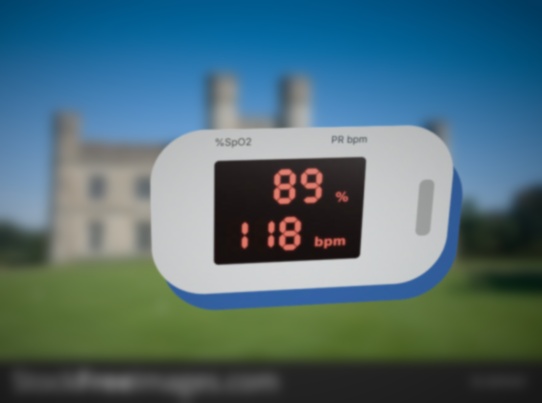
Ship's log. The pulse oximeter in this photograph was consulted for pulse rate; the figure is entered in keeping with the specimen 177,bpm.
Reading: 118,bpm
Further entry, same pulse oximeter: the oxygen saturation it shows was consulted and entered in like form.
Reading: 89,%
